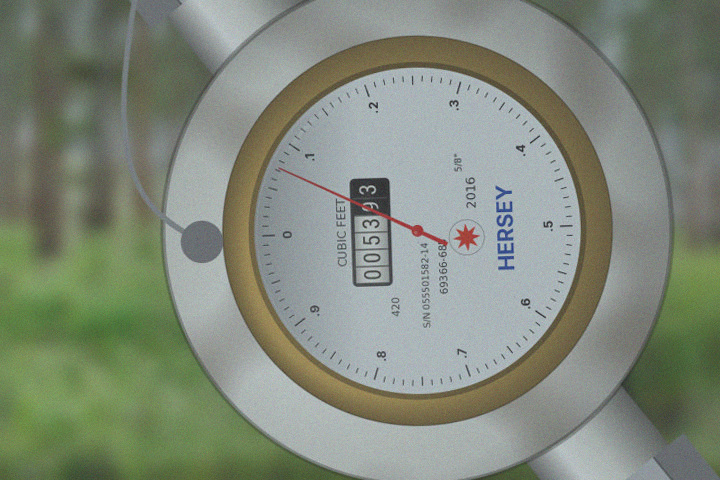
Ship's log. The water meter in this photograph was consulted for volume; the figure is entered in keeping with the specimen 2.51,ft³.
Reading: 5393.07,ft³
